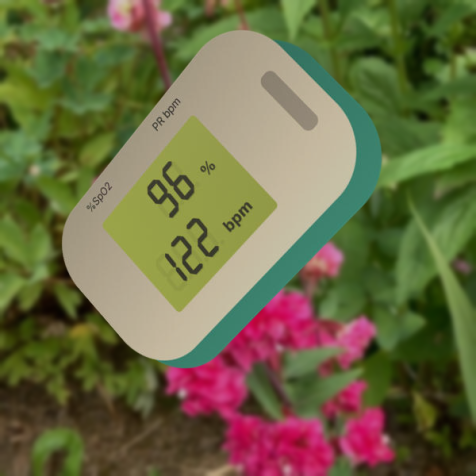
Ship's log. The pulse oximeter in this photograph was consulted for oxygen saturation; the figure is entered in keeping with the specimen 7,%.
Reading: 96,%
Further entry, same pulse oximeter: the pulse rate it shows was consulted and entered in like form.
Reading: 122,bpm
